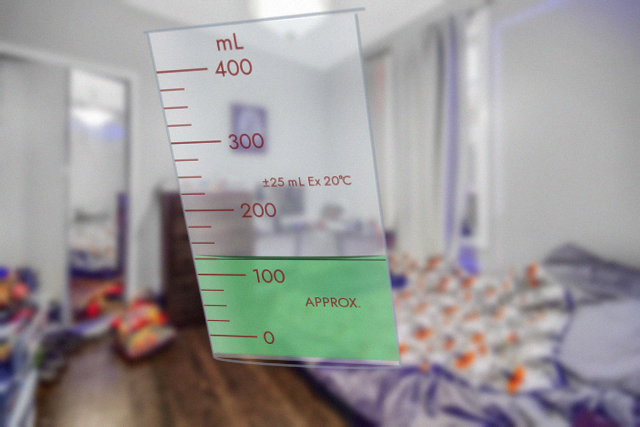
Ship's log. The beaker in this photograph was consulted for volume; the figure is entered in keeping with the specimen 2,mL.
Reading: 125,mL
